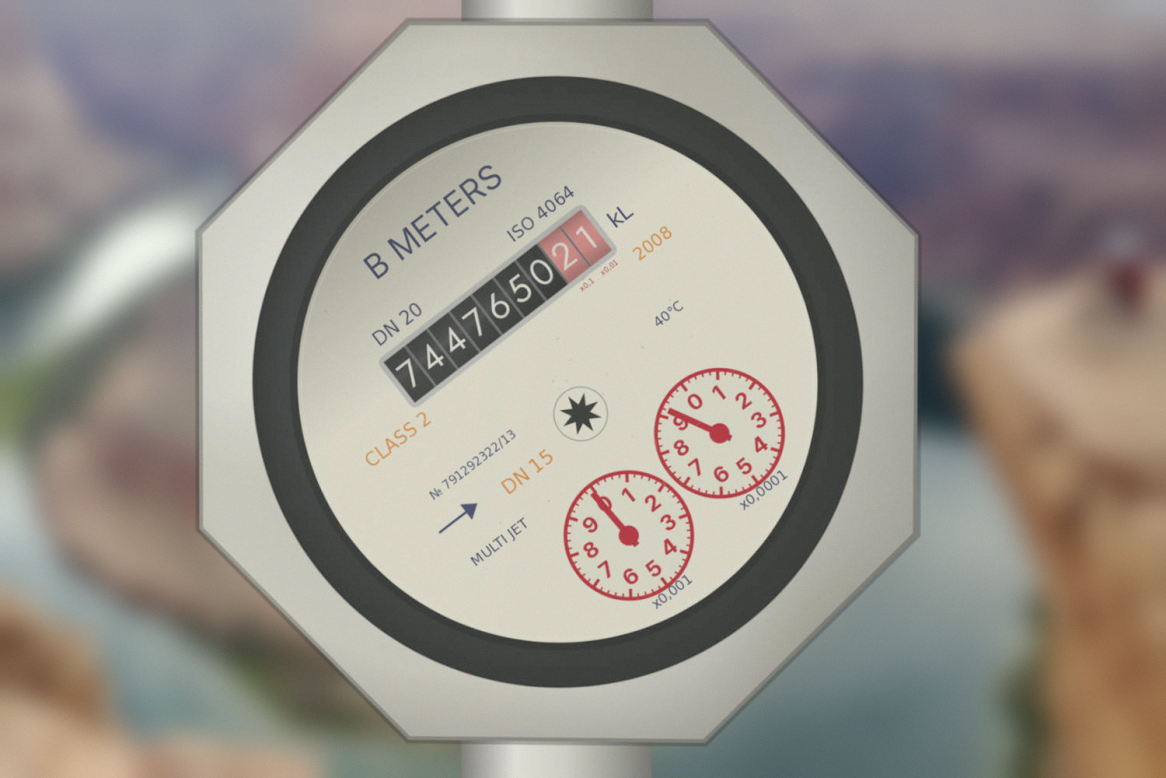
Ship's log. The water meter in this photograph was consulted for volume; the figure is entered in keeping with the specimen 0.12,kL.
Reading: 7447650.2099,kL
